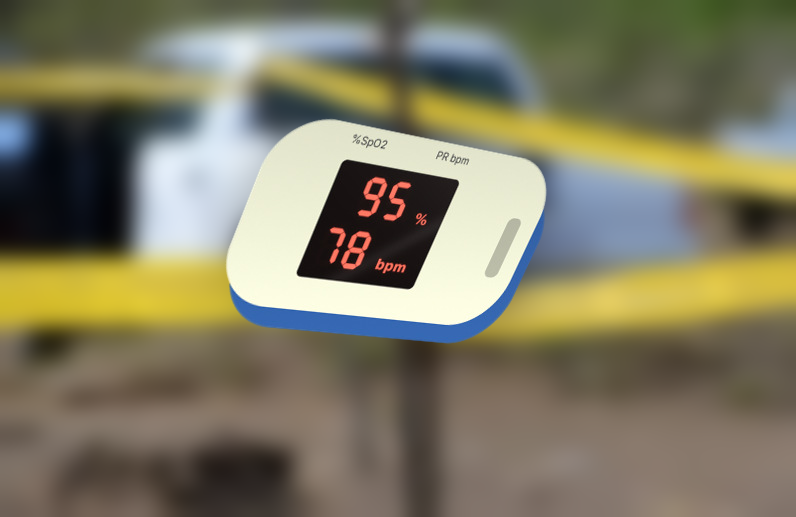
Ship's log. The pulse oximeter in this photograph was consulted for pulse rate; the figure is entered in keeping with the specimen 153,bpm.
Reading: 78,bpm
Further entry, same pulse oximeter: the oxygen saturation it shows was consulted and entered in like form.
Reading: 95,%
